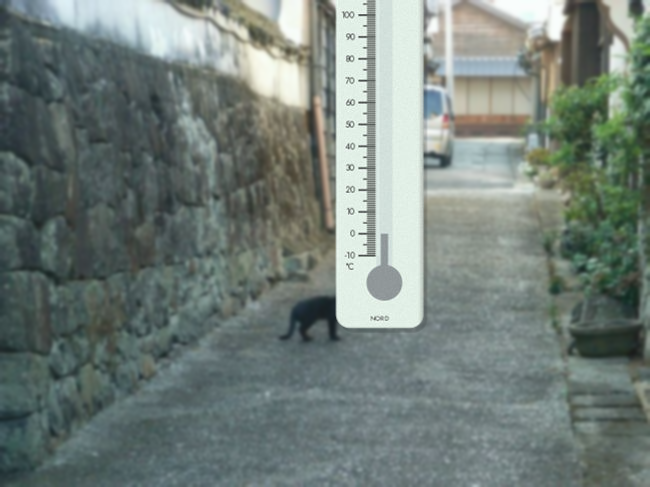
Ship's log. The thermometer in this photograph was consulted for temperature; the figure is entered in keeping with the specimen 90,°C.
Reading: 0,°C
